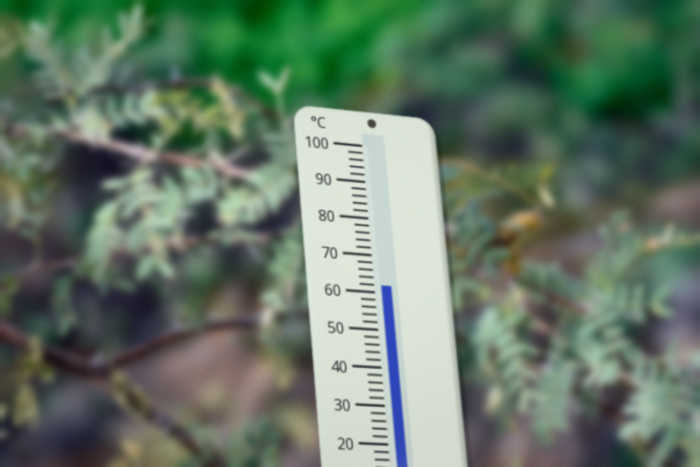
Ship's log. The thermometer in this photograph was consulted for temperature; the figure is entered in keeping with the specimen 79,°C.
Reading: 62,°C
